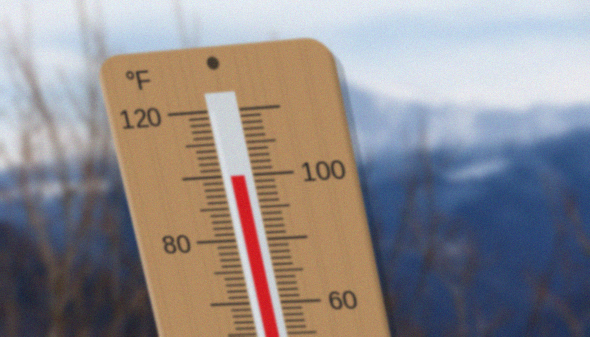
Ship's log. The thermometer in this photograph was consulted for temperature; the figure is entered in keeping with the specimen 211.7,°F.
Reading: 100,°F
